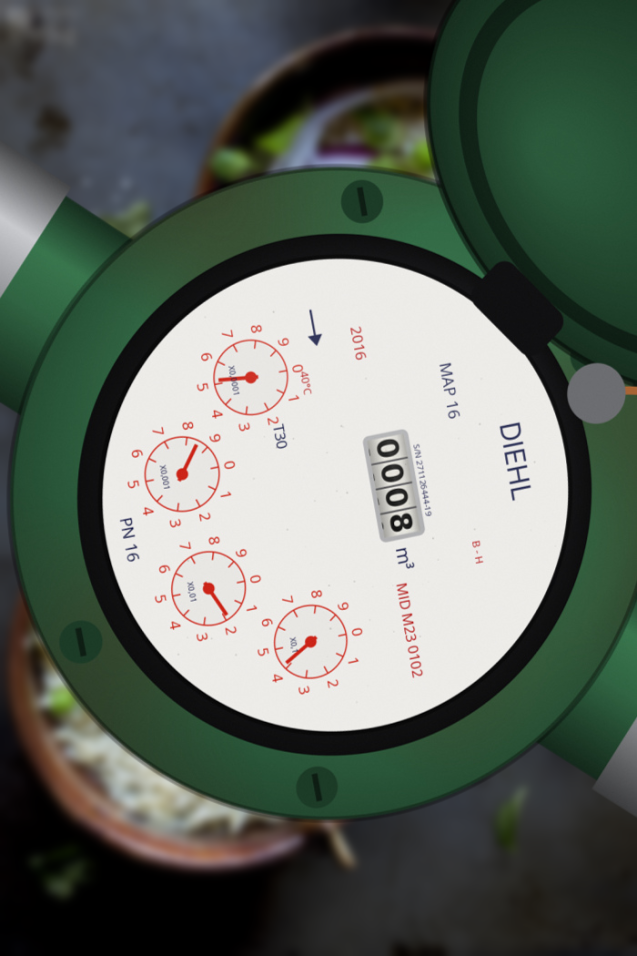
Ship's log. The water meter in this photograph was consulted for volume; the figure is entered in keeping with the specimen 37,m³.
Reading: 8.4185,m³
